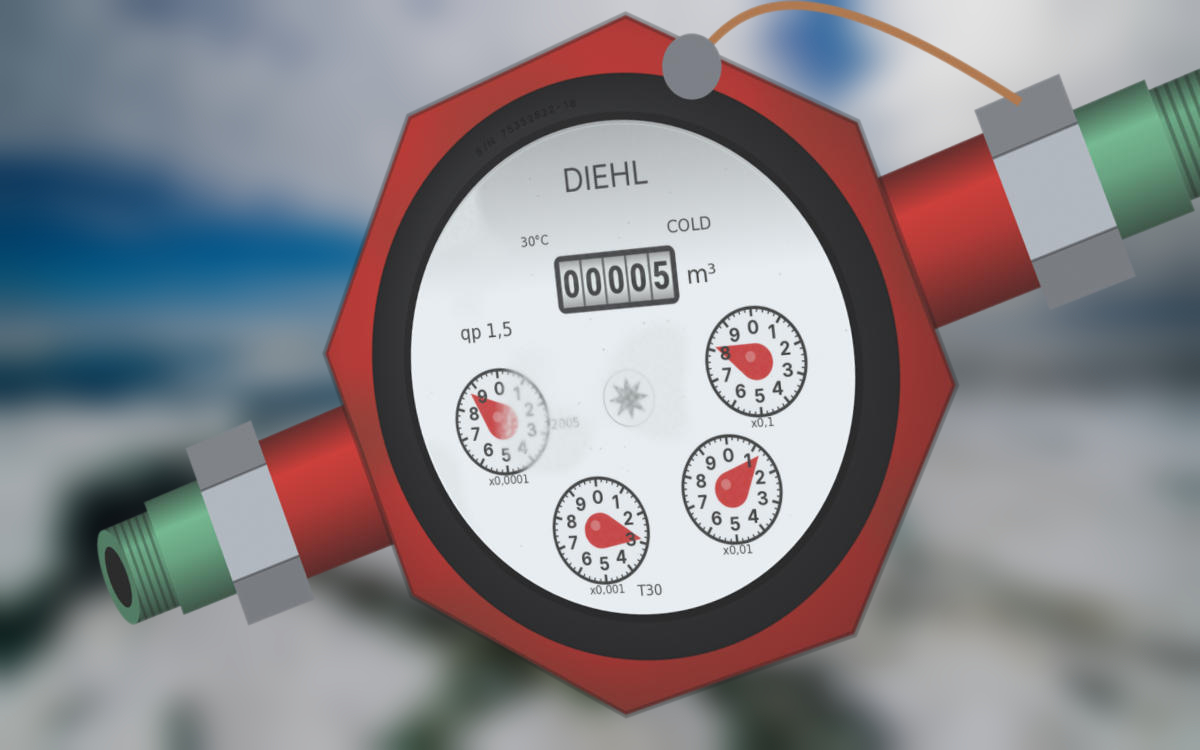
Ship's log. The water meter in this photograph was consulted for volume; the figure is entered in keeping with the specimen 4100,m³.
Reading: 5.8128,m³
